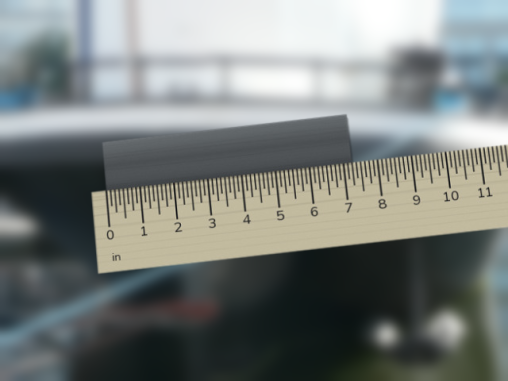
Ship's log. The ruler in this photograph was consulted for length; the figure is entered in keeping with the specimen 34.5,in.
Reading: 7.25,in
